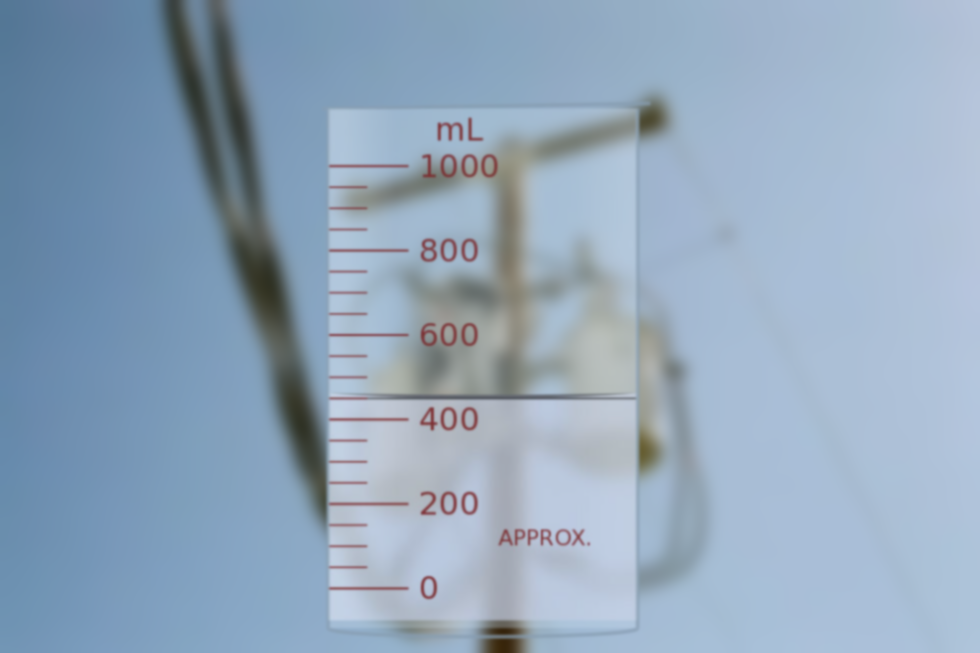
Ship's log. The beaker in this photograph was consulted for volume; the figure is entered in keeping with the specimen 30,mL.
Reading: 450,mL
